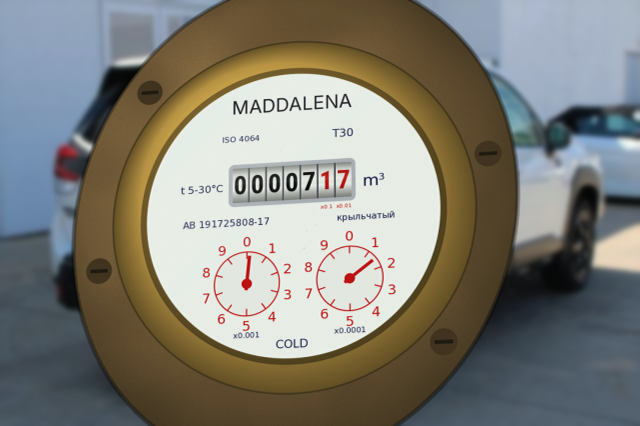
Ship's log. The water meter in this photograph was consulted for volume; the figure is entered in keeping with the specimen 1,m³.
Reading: 7.1701,m³
